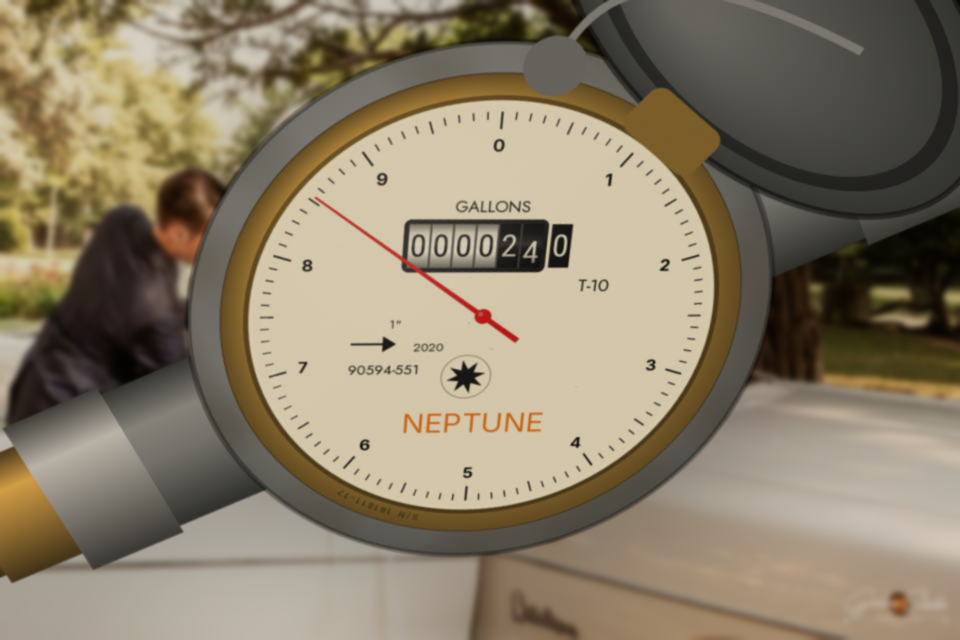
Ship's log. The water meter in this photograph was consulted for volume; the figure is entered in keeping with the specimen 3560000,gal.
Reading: 238.5,gal
